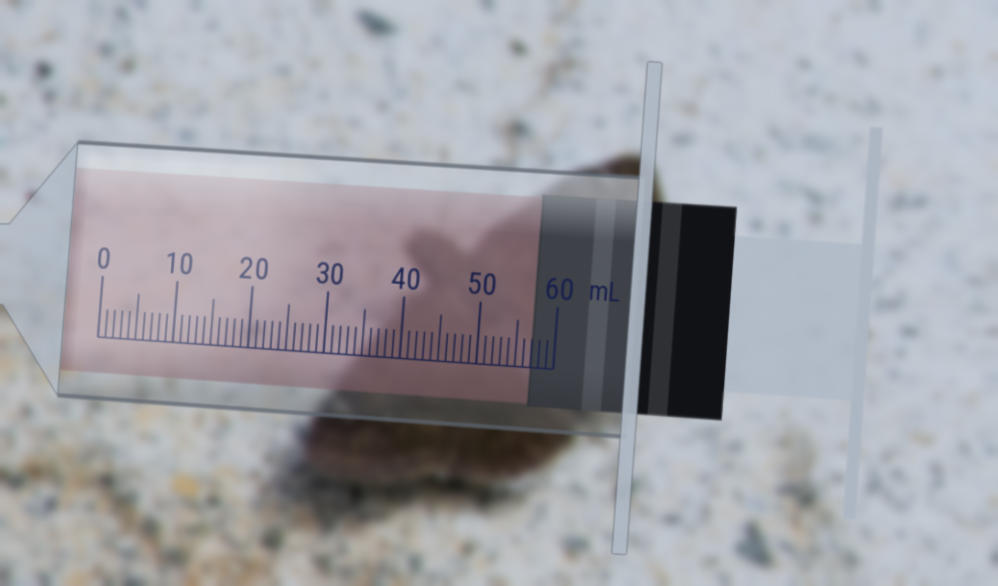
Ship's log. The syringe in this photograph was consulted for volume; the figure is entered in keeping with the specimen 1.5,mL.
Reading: 57,mL
